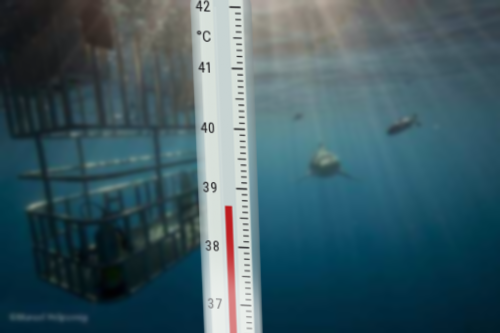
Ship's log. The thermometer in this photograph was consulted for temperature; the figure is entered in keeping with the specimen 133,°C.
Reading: 38.7,°C
